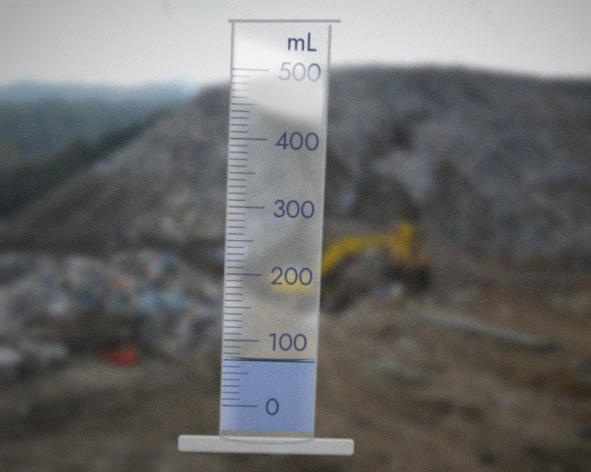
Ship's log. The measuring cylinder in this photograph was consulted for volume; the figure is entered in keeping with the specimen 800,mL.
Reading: 70,mL
